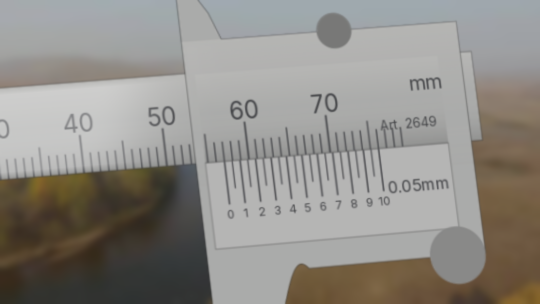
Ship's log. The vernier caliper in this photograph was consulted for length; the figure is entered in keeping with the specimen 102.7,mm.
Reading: 57.0,mm
